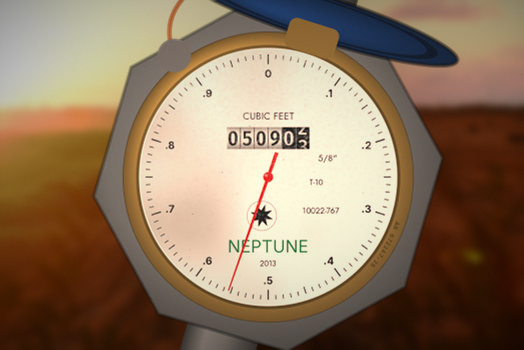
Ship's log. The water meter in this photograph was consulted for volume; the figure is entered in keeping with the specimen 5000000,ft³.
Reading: 50902.55,ft³
